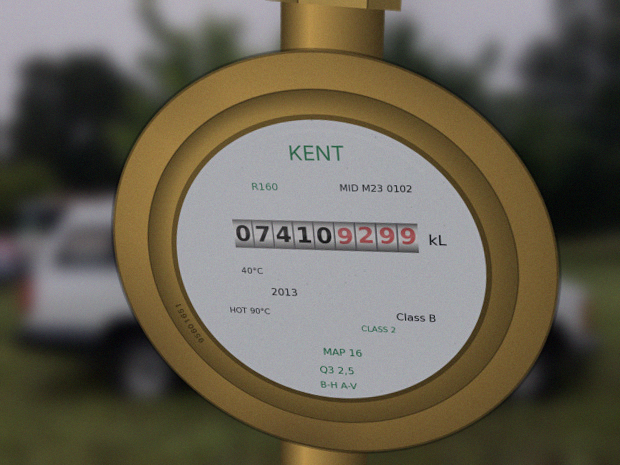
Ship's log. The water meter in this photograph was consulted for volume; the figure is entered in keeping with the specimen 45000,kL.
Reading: 7410.9299,kL
